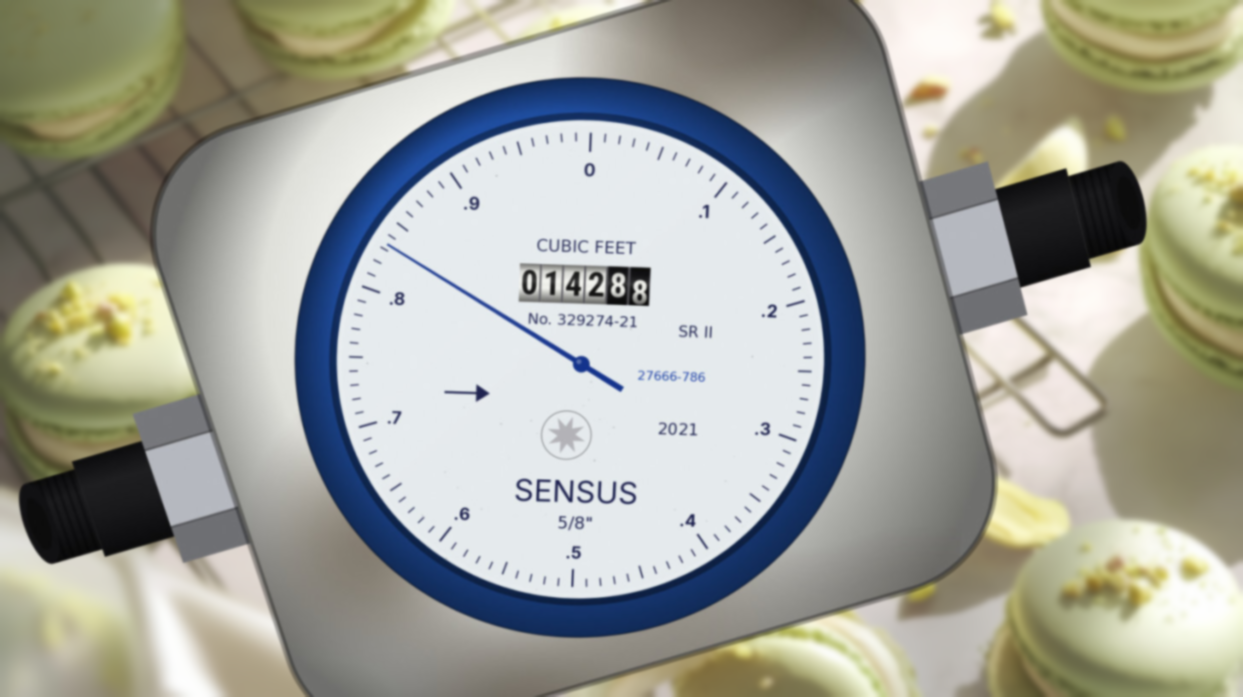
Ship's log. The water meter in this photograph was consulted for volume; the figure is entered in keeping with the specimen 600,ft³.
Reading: 14287.83,ft³
